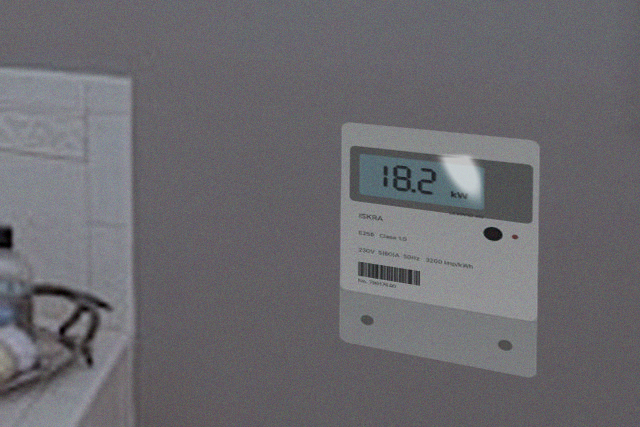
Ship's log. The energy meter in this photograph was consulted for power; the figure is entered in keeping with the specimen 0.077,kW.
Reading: 18.2,kW
